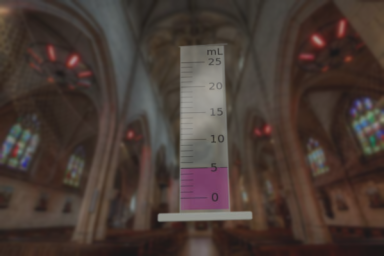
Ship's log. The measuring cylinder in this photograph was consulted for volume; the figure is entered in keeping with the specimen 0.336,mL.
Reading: 5,mL
